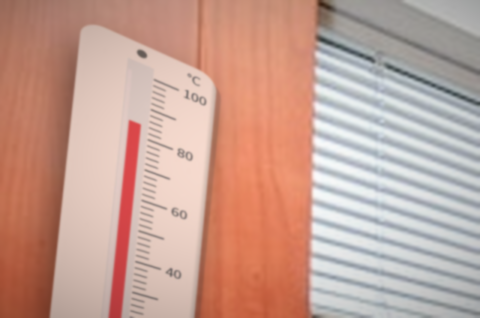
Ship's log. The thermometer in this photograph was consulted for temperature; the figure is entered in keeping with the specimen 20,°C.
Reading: 84,°C
